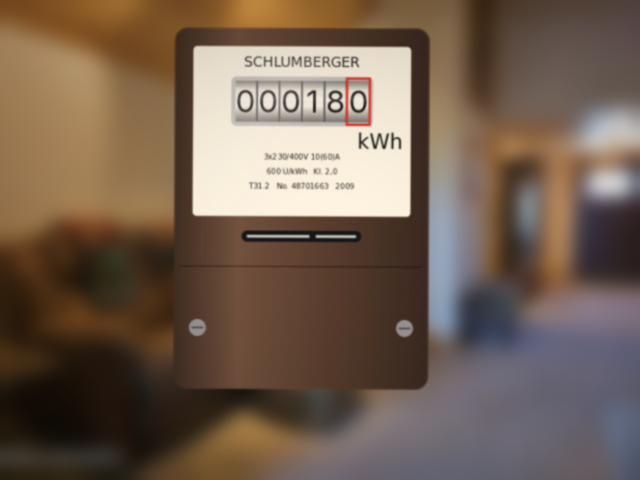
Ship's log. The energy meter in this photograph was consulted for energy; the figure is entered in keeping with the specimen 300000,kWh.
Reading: 18.0,kWh
